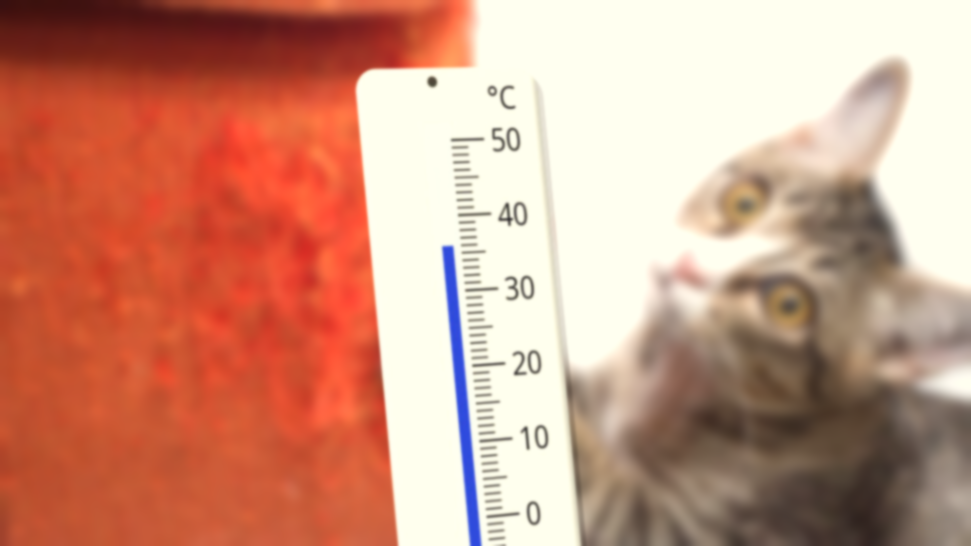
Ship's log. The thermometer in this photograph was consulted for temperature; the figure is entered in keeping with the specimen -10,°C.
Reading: 36,°C
